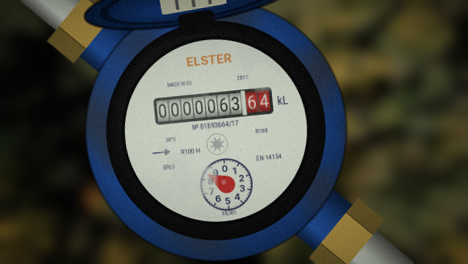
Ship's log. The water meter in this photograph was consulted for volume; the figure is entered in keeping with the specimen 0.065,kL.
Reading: 63.648,kL
